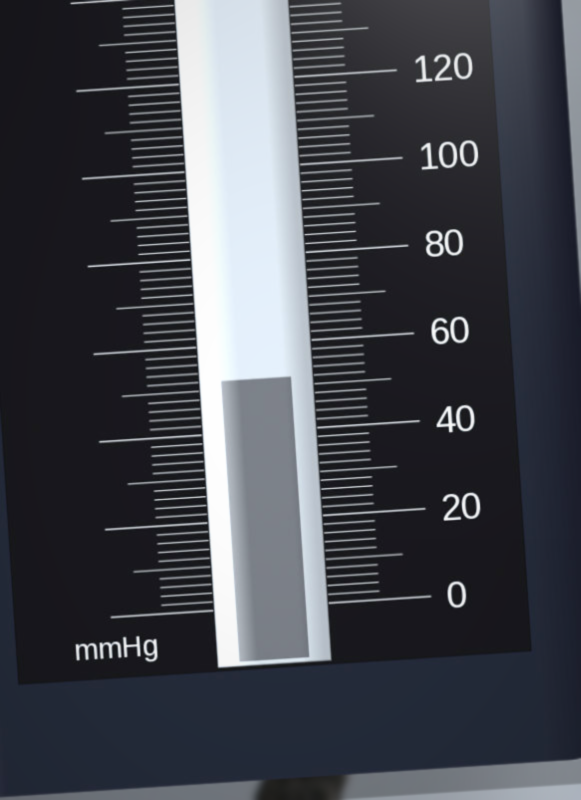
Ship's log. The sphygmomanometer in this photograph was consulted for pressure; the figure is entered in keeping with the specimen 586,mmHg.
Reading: 52,mmHg
